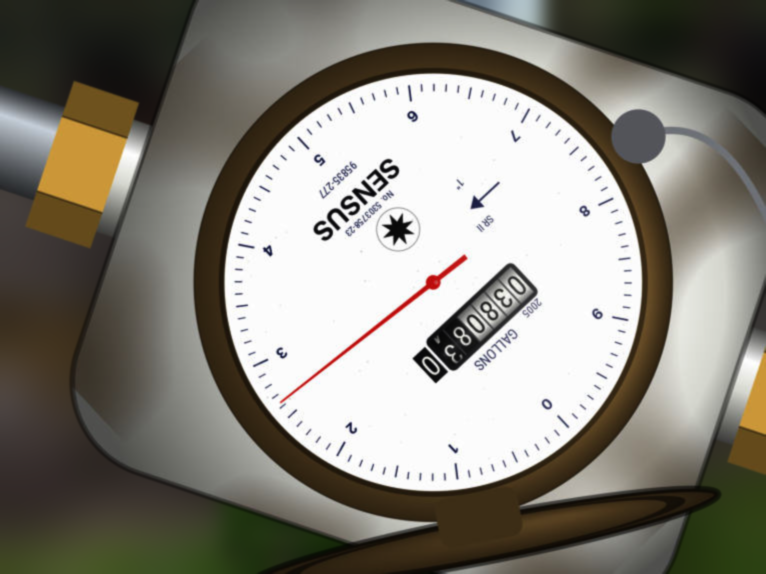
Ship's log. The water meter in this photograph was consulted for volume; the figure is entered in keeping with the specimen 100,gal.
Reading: 380832.6,gal
